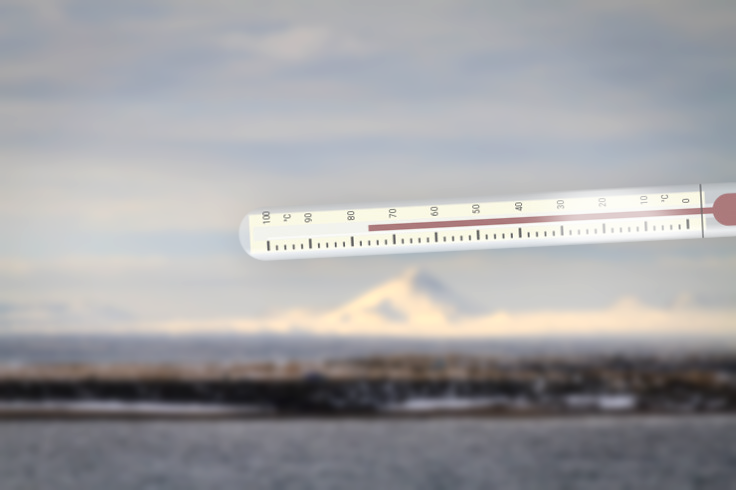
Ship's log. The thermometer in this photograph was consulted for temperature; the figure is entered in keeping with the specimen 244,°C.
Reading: 76,°C
